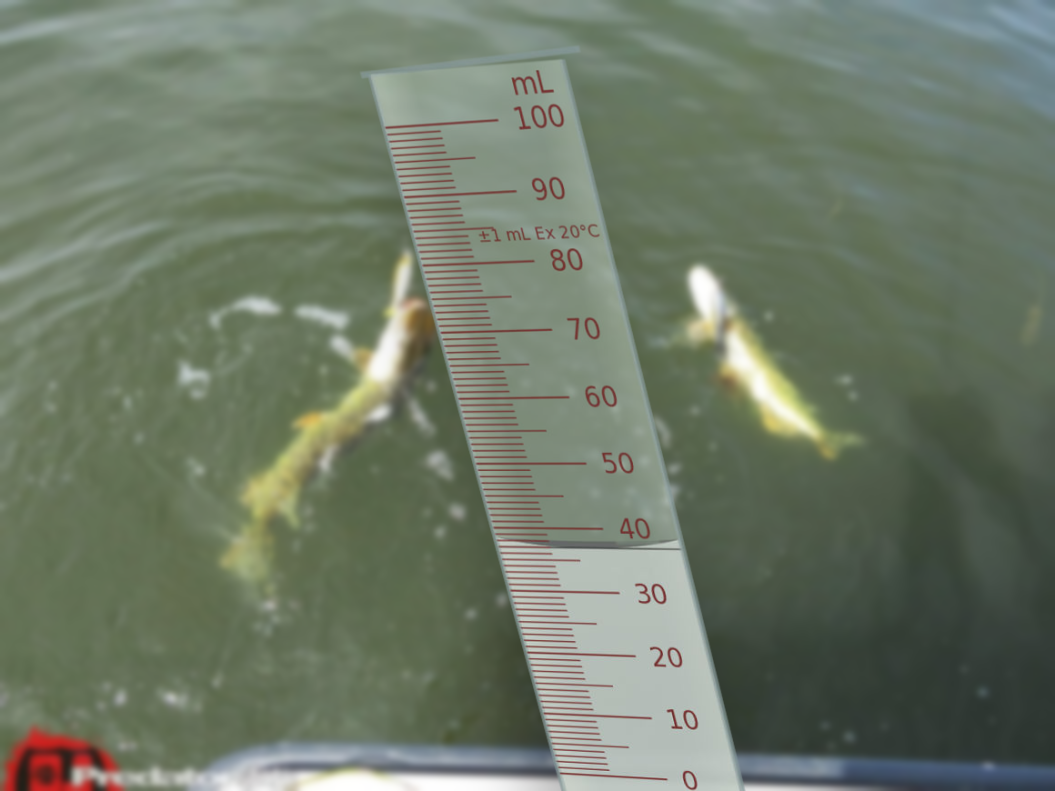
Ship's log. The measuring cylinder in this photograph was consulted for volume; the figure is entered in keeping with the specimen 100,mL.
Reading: 37,mL
